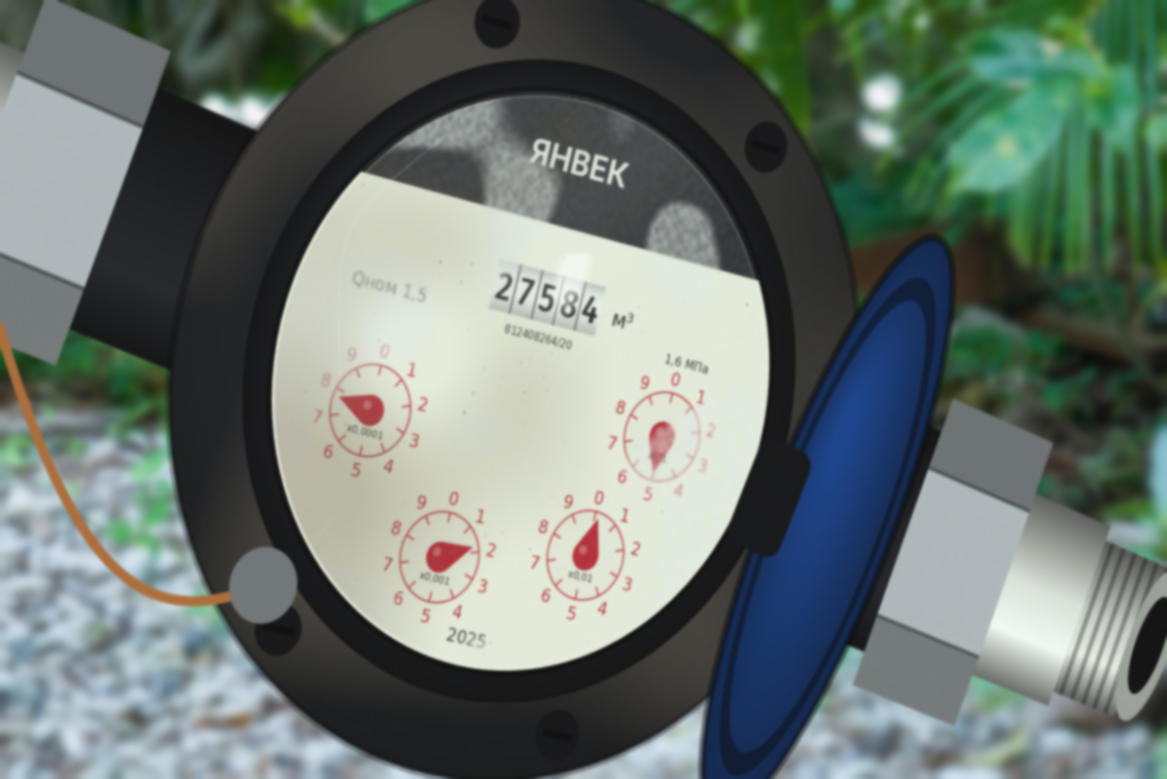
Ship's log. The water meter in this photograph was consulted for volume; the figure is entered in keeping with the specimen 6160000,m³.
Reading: 27584.5017,m³
